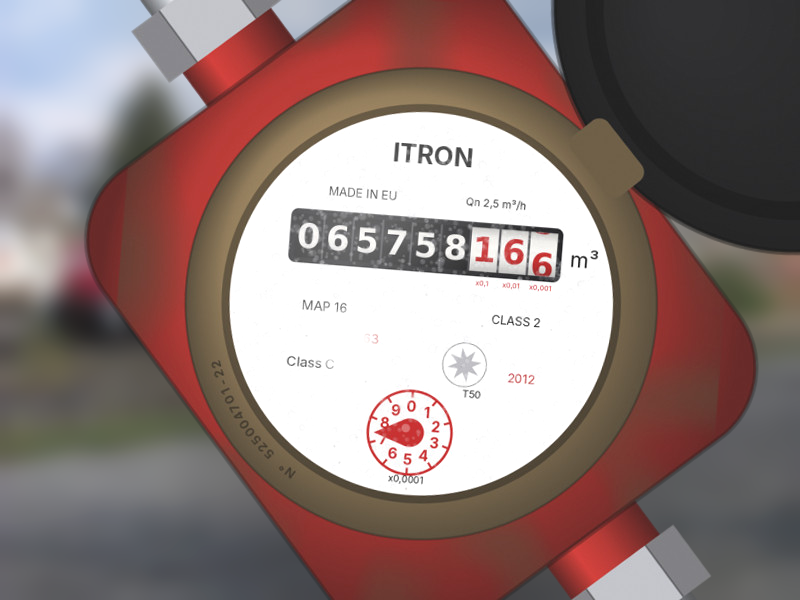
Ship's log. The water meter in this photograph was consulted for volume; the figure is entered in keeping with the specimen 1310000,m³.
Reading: 65758.1657,m³
